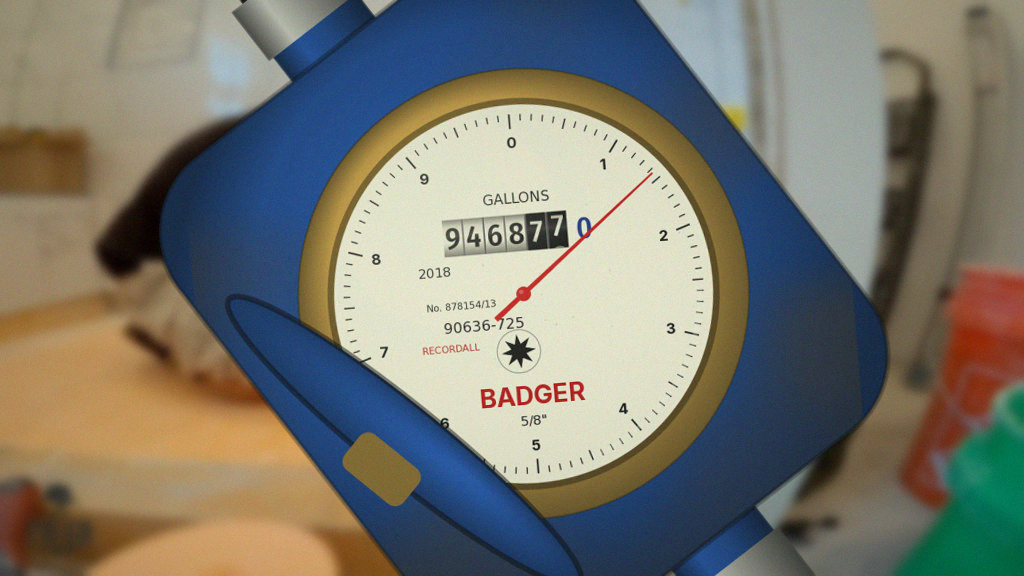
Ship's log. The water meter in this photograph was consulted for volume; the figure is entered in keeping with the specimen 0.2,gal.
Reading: 9468771.4,gal
